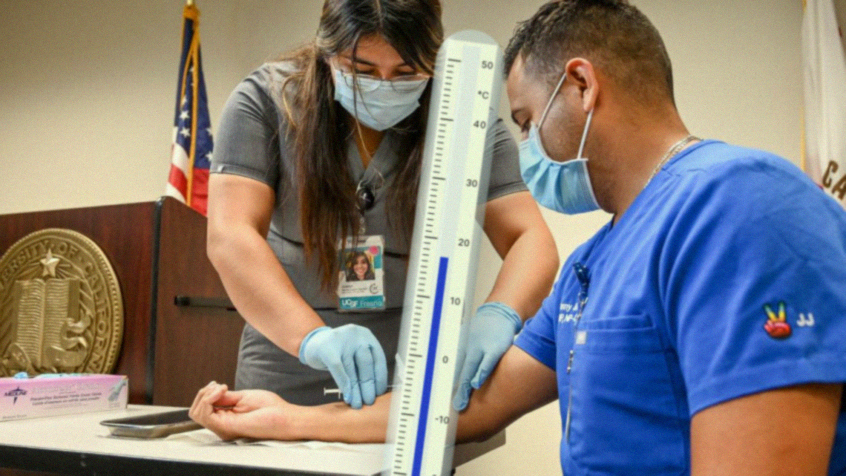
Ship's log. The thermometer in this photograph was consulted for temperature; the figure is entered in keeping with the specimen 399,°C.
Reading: 17,°C
